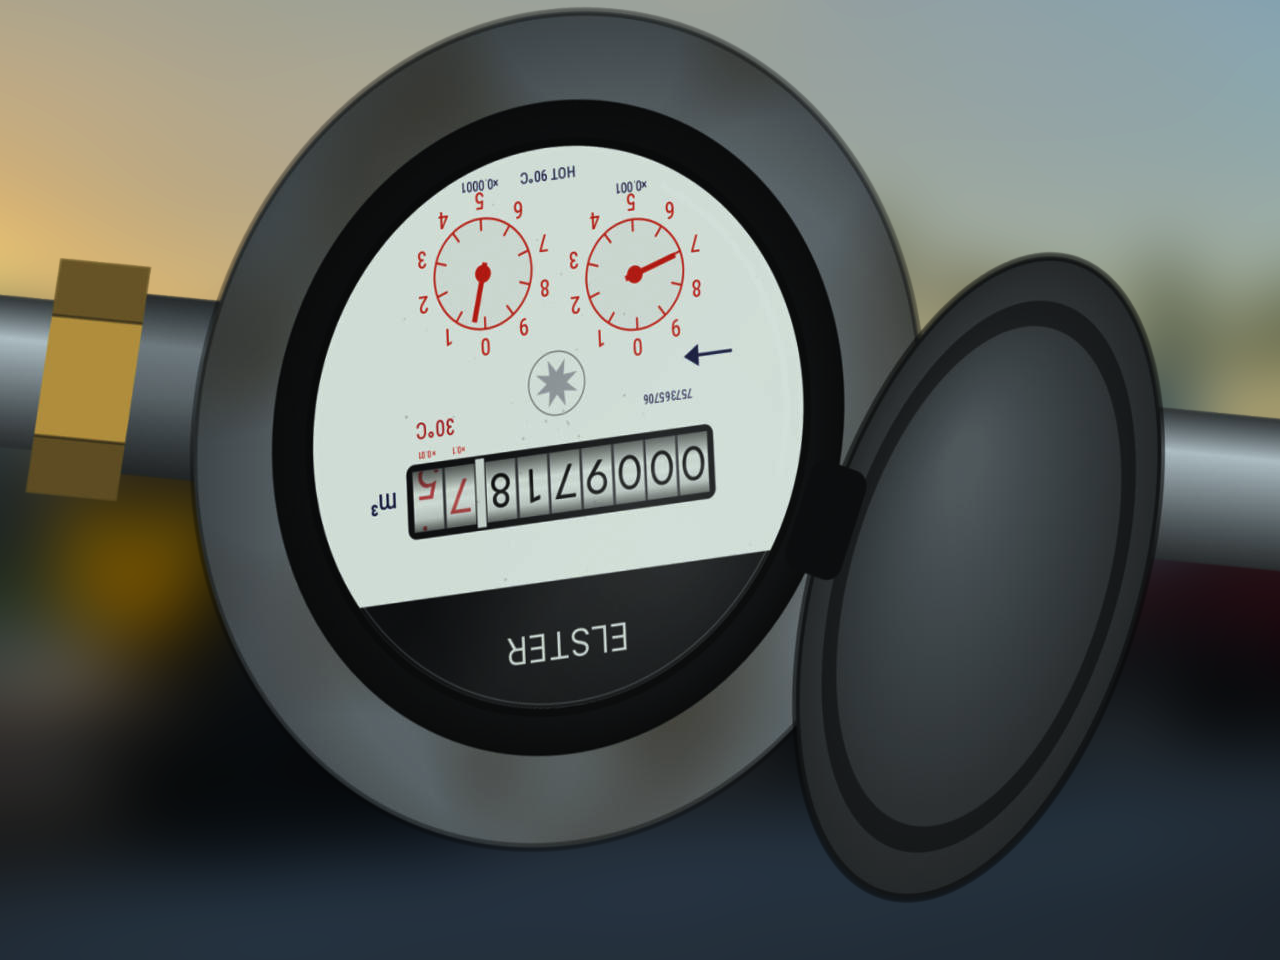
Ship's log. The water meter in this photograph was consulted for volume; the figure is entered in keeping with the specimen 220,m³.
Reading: 9718.7470,m³
